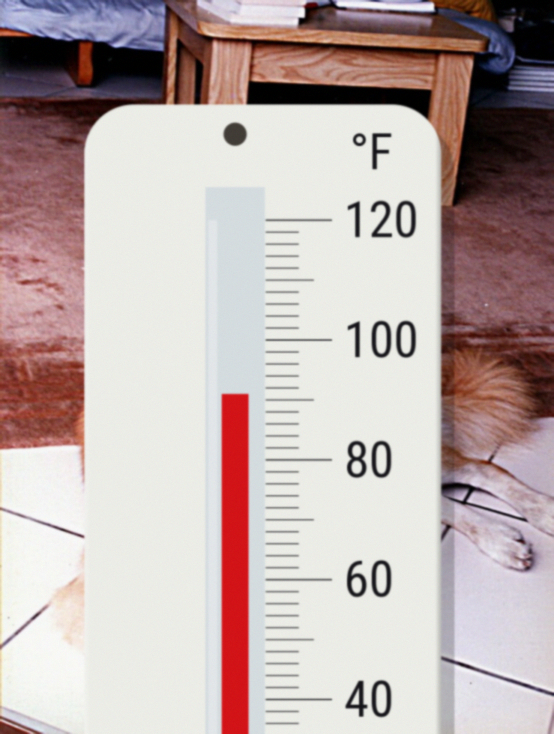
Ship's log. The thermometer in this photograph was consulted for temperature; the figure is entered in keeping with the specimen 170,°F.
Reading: 91,°F
